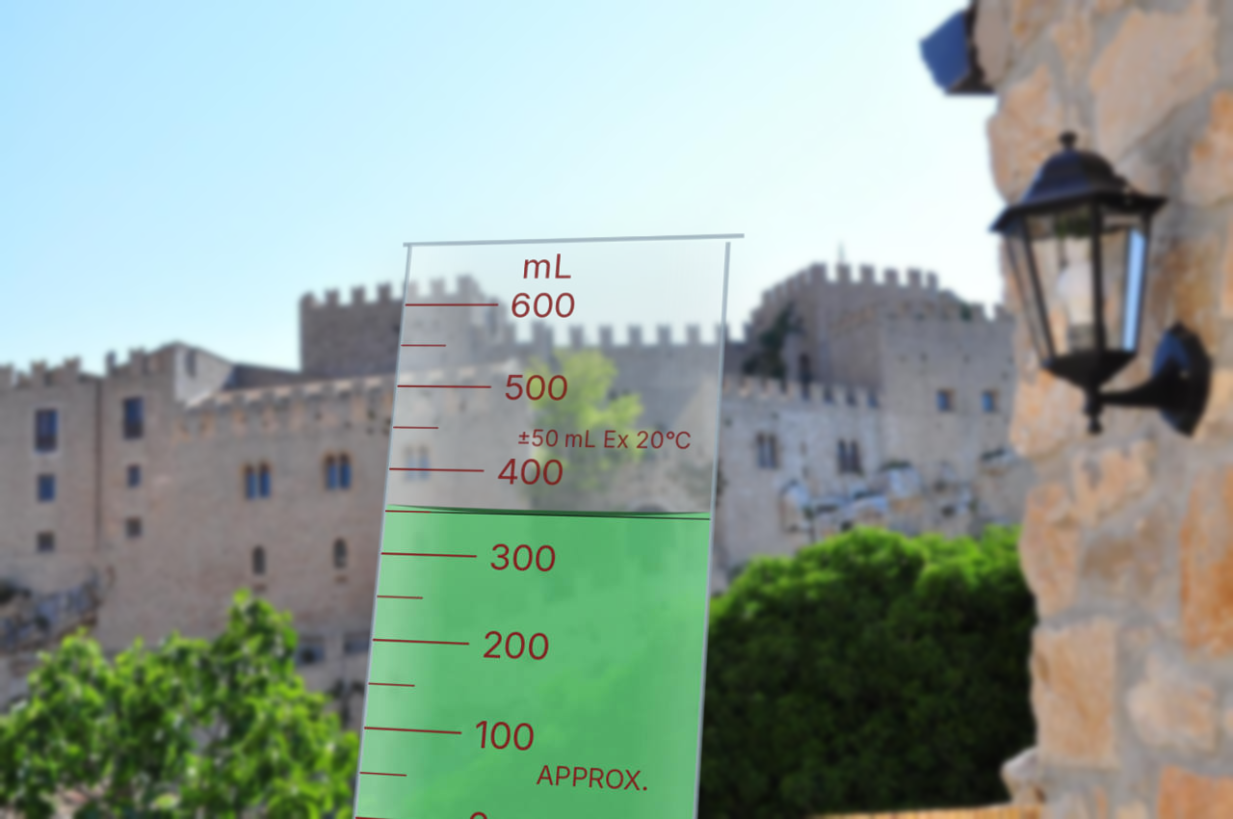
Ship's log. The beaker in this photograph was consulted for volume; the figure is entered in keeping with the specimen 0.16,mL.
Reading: 350,mL
